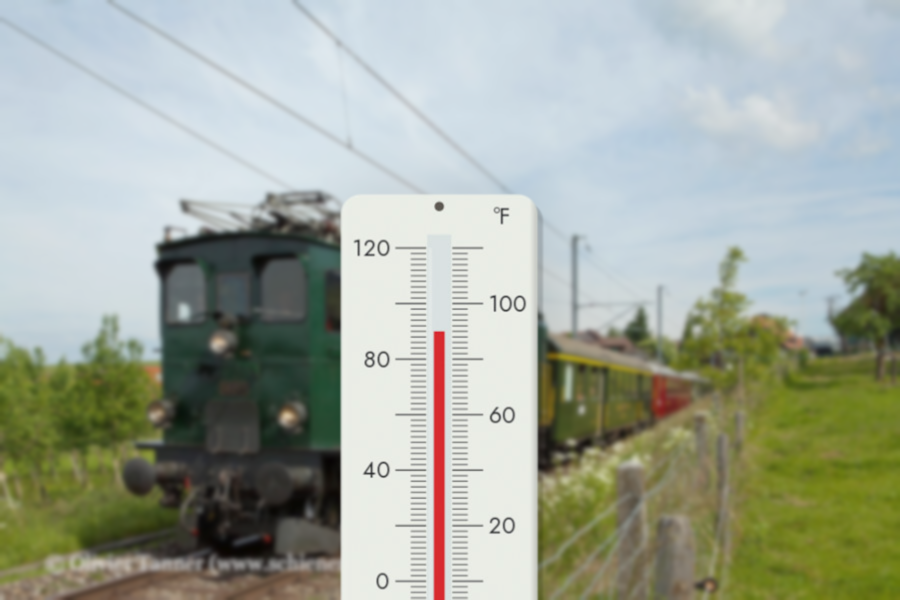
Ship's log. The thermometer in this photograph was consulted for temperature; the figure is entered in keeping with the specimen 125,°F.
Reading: 90,°F
